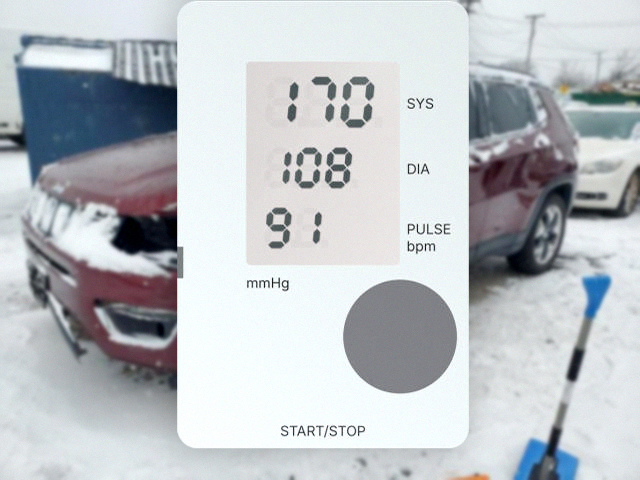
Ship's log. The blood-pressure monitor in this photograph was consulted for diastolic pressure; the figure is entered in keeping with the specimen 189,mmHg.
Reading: 108,mmHg
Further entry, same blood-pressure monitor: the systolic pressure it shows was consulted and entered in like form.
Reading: 170,mmHg
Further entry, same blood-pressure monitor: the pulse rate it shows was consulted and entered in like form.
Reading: 91,bpm
